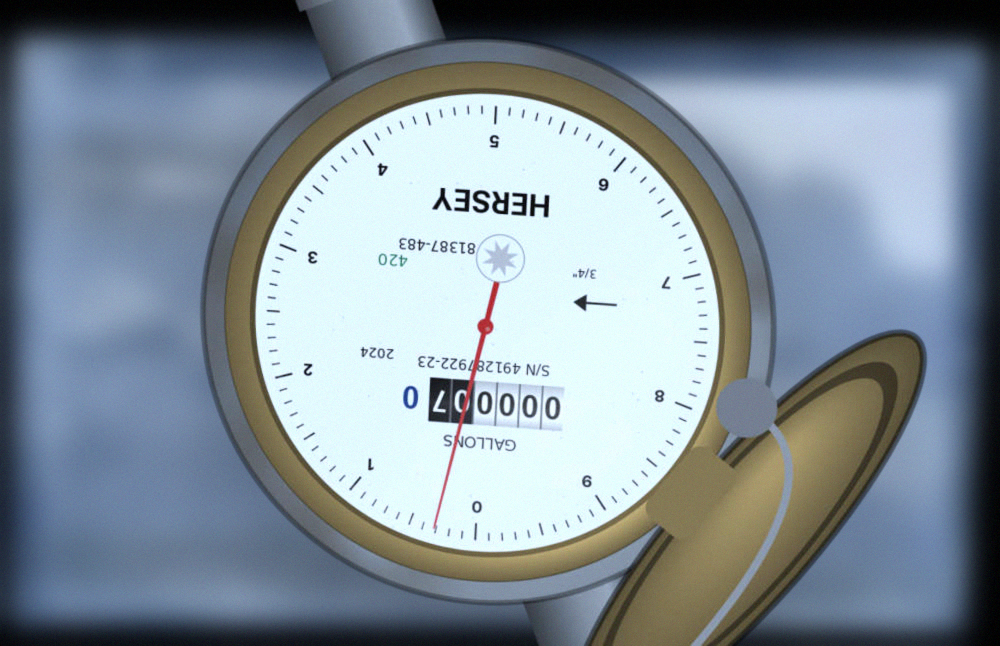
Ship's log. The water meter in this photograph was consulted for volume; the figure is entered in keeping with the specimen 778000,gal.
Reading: 70.3,gal
